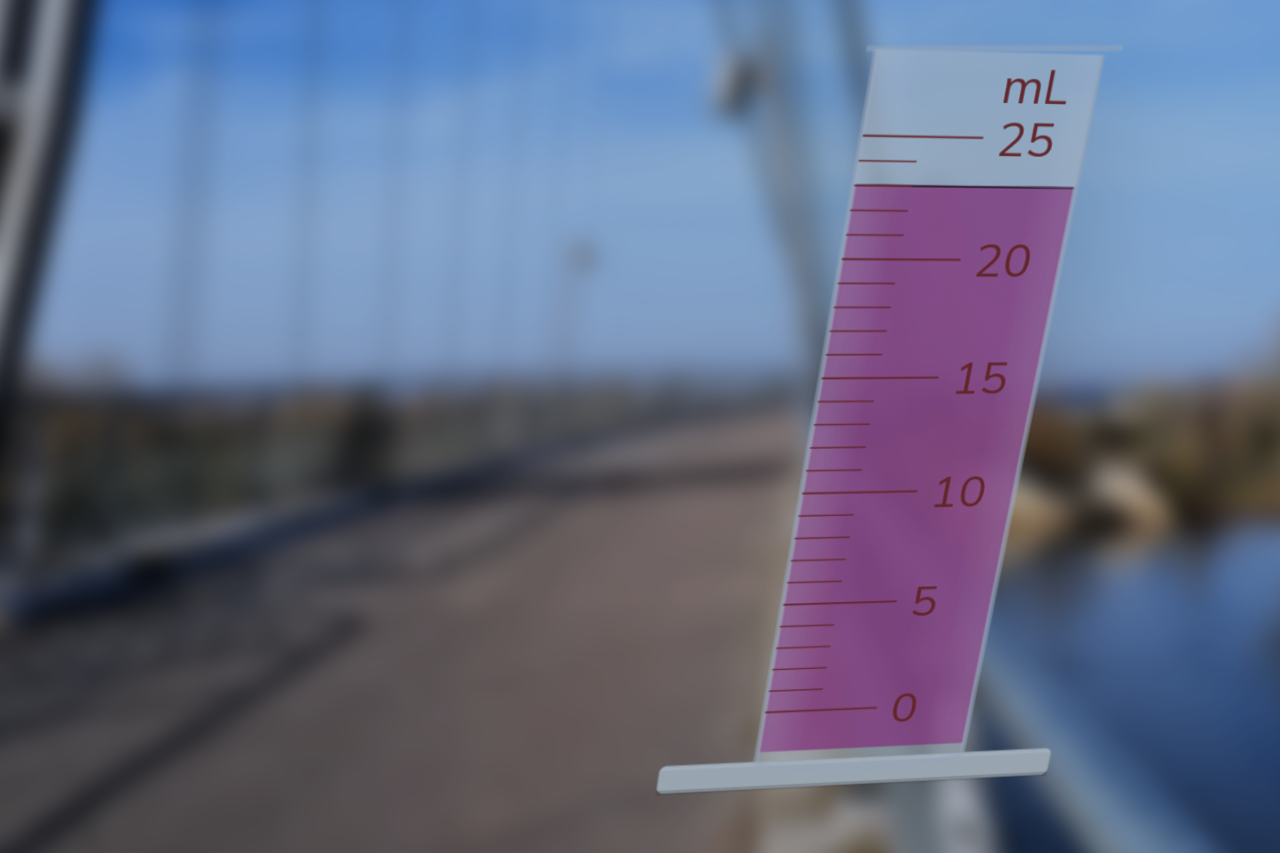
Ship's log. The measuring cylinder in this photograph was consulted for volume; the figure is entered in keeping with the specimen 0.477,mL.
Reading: 23,mL
